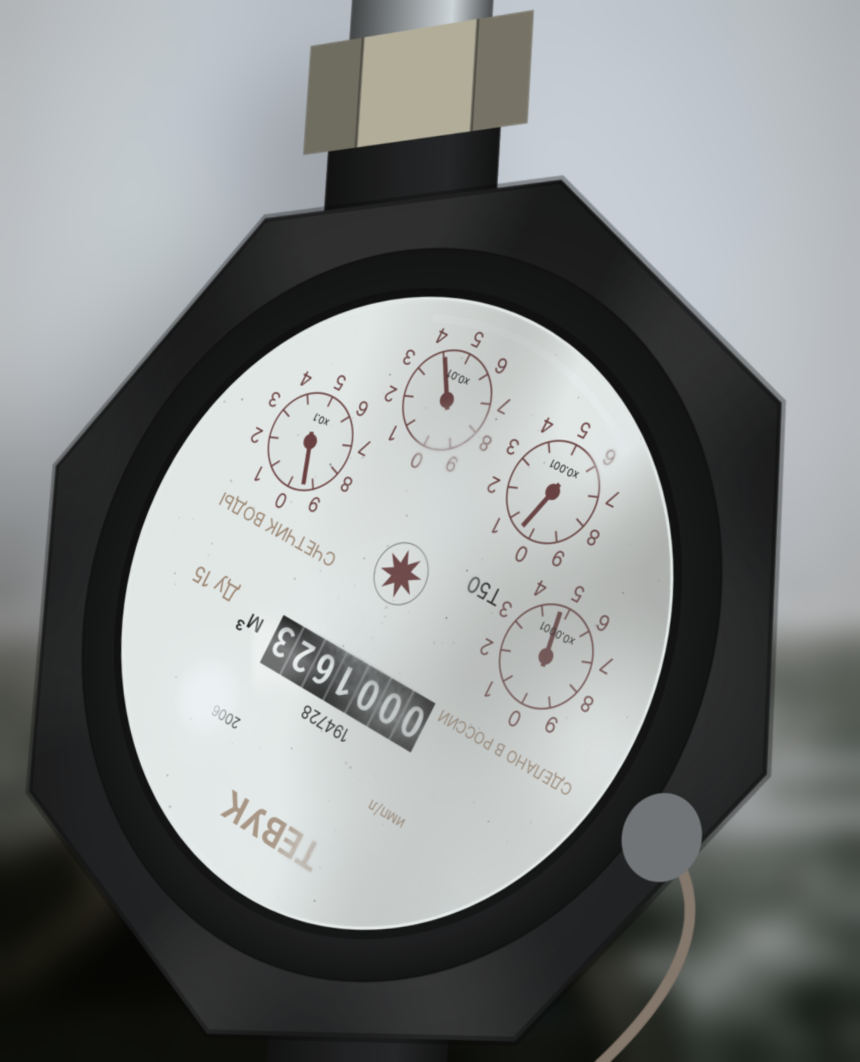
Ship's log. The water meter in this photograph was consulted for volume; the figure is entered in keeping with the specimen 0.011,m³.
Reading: 1622.9404,m³
